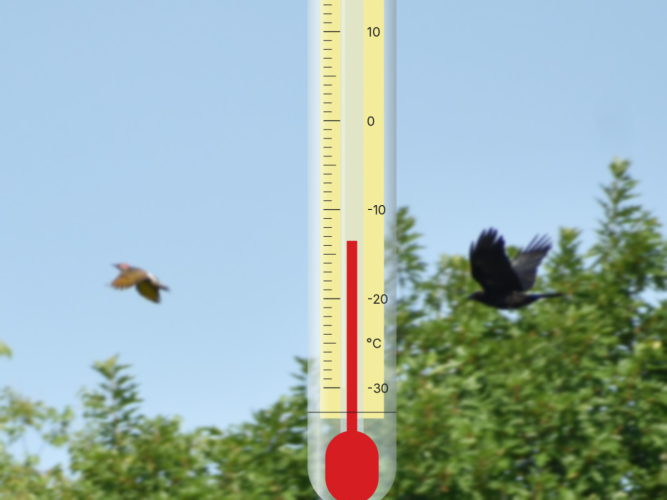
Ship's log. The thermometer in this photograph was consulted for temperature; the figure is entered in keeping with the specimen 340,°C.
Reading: -13.5,°C
